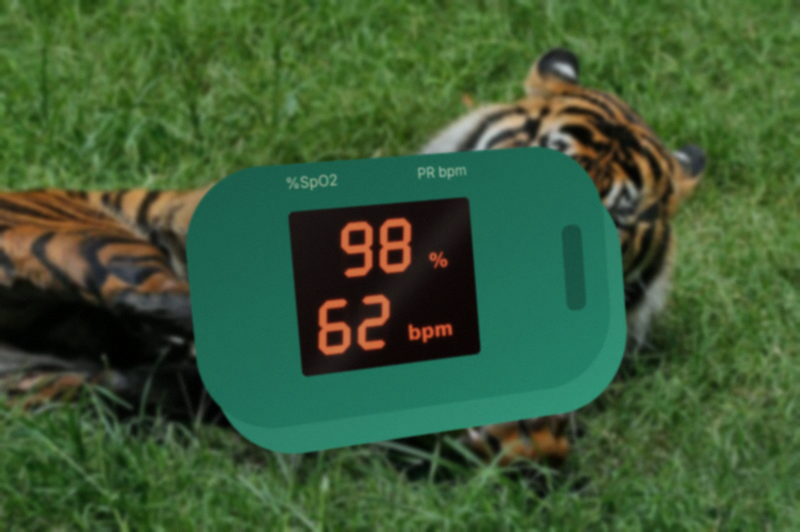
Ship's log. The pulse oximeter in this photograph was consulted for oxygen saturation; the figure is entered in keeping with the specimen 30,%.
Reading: 98,%
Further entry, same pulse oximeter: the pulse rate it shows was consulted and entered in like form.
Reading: 62,bpm
